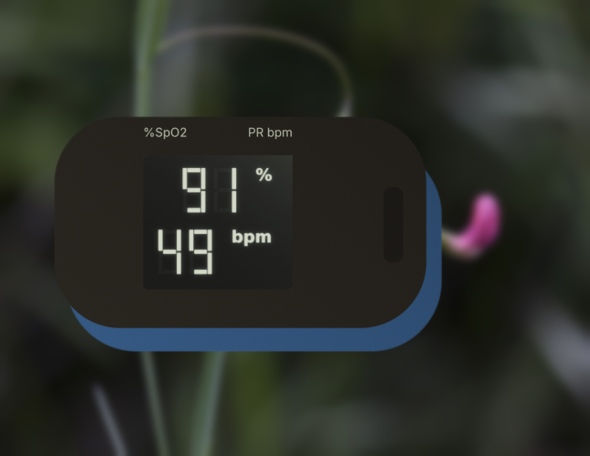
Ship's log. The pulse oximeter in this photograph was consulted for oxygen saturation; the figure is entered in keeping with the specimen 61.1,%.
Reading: 91,%
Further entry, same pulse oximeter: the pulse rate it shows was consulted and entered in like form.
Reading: 49,bpm
